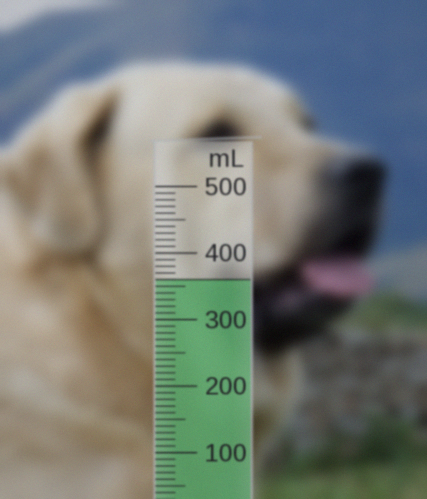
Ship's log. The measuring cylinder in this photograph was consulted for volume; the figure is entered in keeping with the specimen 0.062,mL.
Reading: 360,mL
